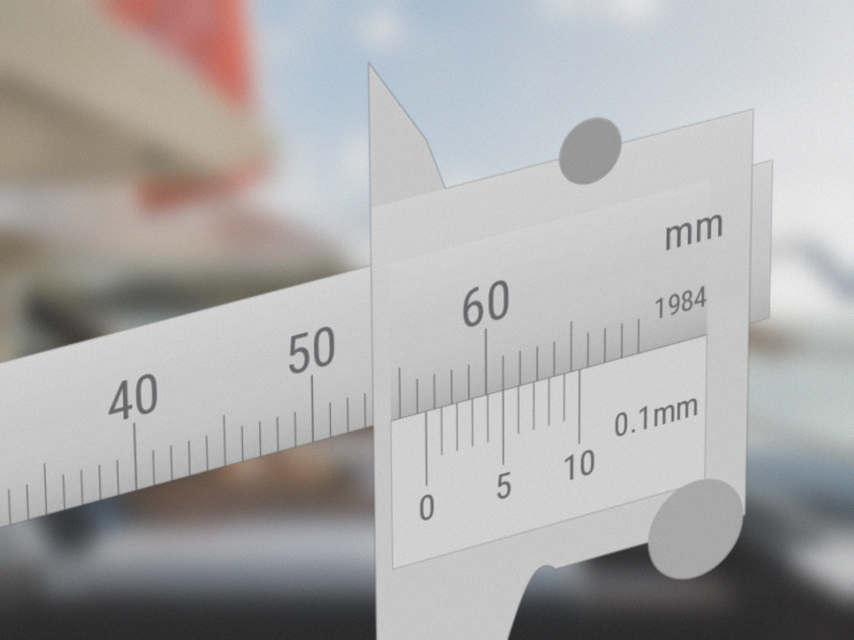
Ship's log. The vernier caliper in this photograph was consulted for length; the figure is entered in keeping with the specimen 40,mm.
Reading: 56.5,mm
